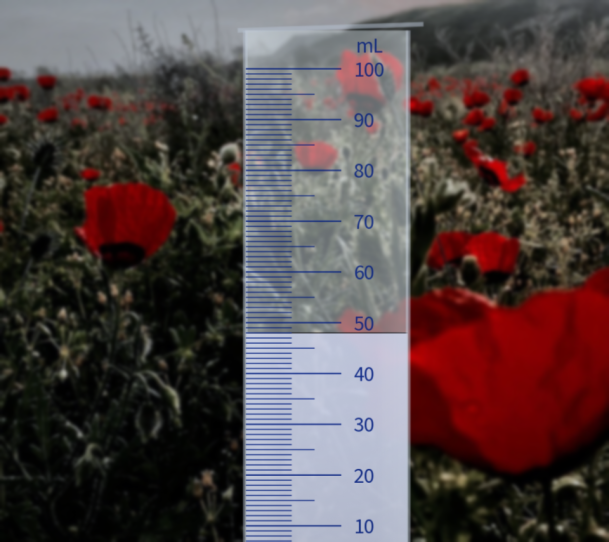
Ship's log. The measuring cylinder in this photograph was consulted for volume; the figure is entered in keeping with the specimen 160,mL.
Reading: 48,mL
